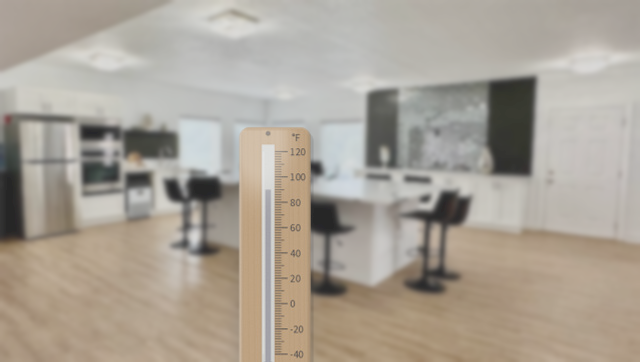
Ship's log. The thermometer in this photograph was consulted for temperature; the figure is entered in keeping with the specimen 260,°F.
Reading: 90,°F
